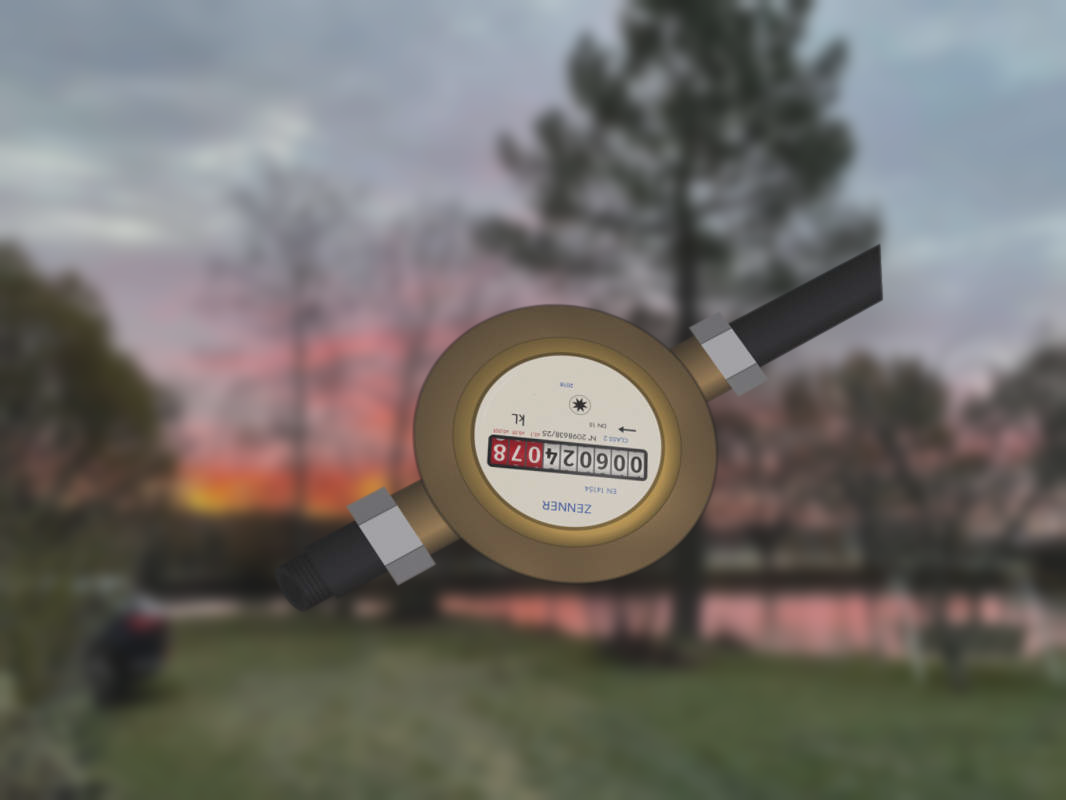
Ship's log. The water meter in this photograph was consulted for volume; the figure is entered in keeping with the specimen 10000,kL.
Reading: 6024.078,kL
